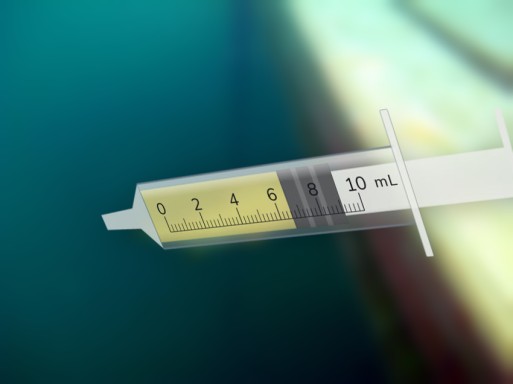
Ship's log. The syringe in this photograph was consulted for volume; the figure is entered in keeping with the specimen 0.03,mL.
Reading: 6.6,mL
